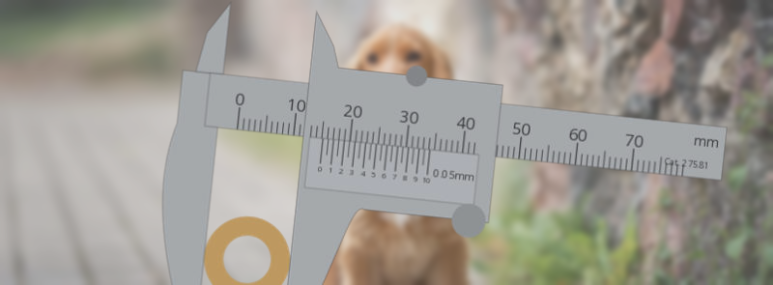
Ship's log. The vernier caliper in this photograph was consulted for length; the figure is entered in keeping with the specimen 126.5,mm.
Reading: 15.2,mm
